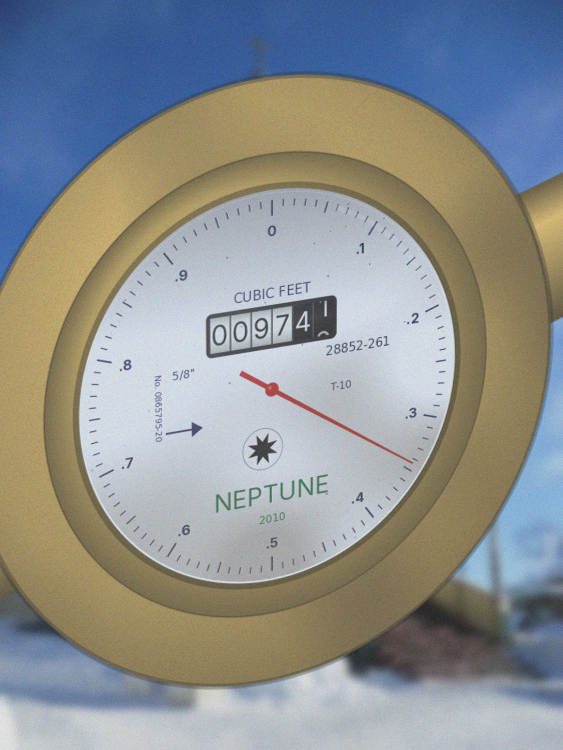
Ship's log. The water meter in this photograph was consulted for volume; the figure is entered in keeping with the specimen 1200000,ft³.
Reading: 9741.34,ft³
